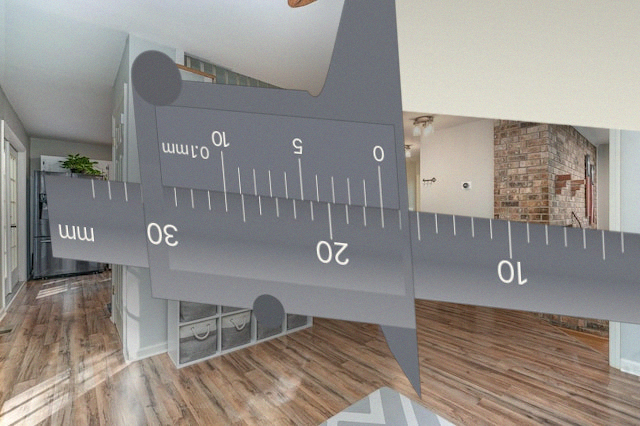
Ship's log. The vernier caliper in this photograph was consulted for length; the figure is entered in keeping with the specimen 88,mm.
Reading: 17.0,mm
